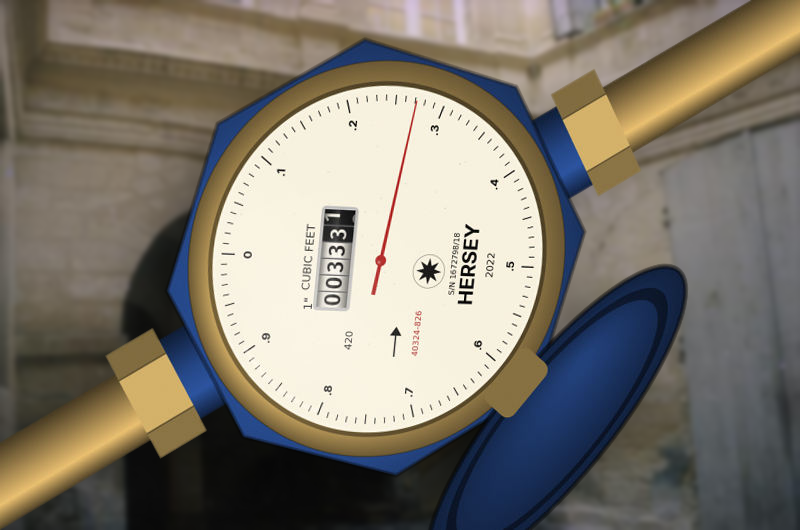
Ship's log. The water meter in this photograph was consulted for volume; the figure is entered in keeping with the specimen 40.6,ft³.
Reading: 3331.27,ft³
